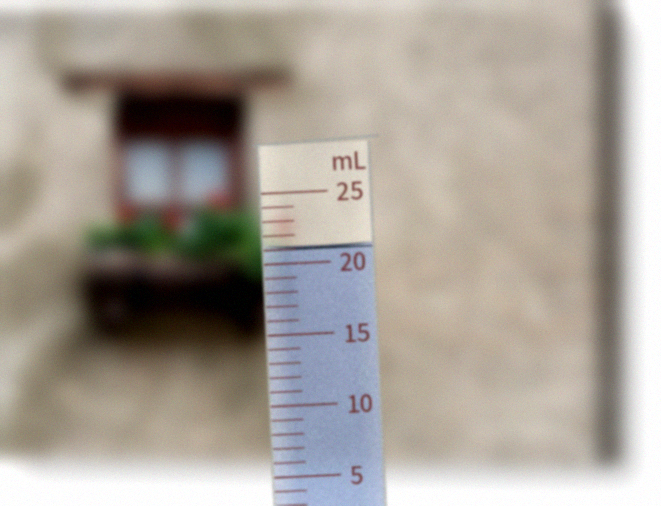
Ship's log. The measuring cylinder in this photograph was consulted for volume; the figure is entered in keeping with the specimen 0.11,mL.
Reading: 21,mL
